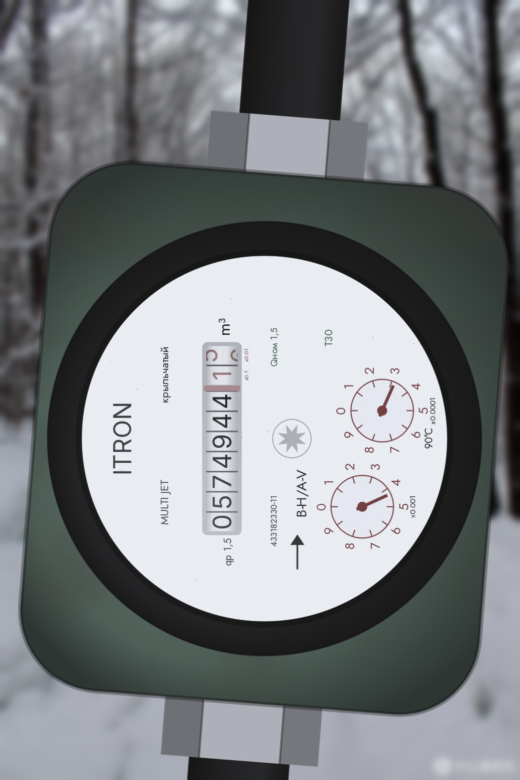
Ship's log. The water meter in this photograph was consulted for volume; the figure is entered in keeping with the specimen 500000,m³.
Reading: 574944.1543,m³
